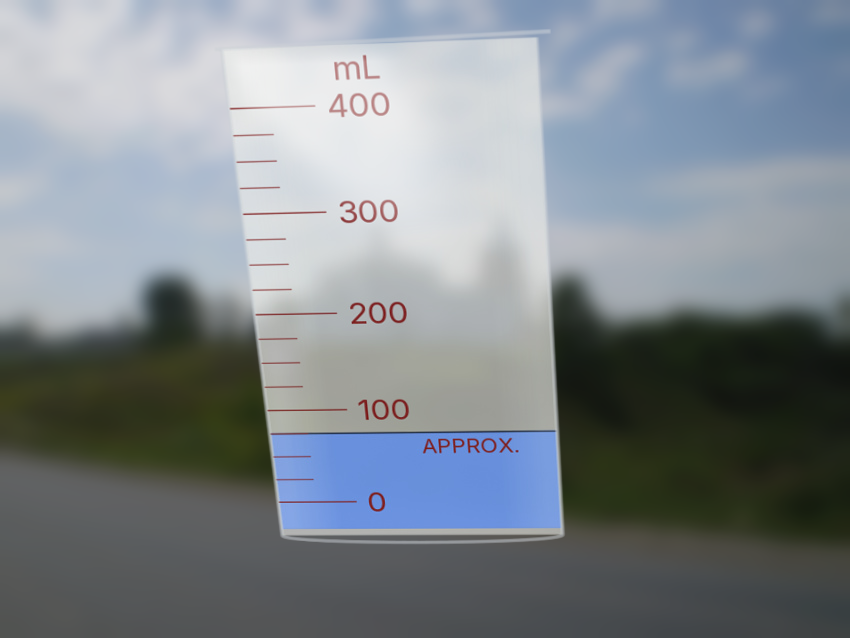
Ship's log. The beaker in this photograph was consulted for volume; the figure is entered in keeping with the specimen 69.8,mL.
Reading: 75,mL
